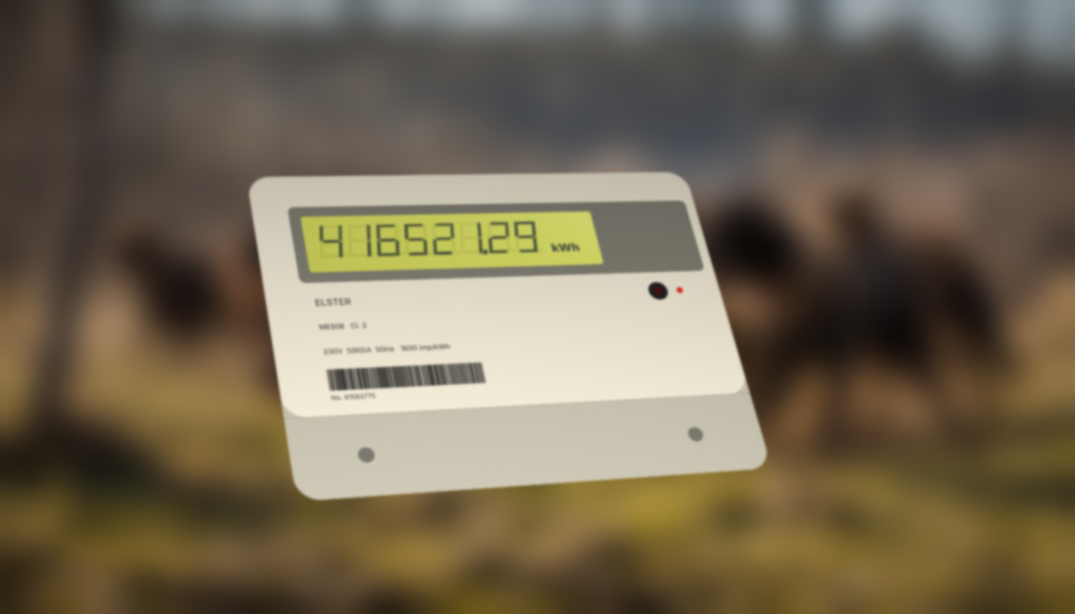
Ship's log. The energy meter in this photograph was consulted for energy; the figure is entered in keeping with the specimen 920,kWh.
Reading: 416521.29,kWh
